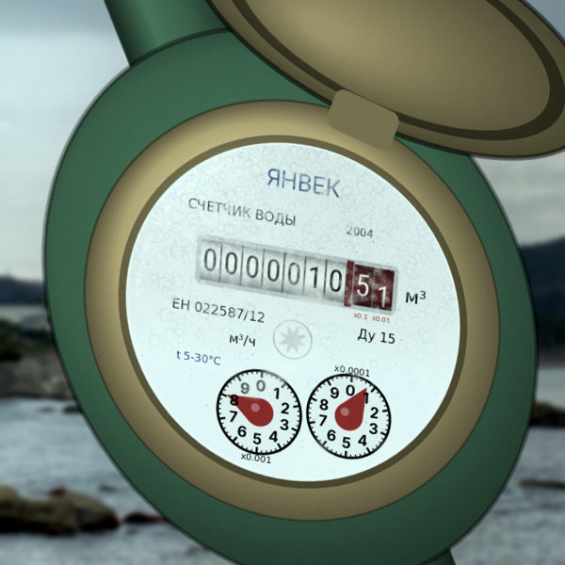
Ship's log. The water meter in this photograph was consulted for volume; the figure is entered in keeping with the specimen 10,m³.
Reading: 10.5080,m³
